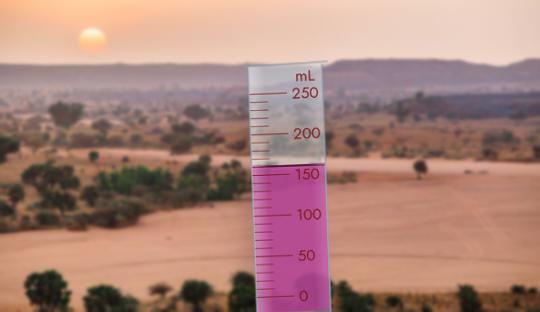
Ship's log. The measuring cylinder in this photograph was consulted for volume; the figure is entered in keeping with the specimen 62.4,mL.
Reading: 160,mL
